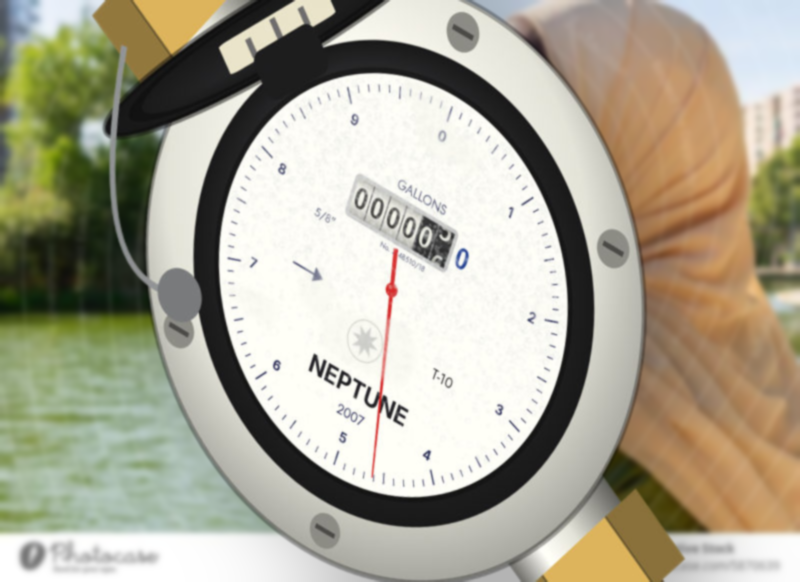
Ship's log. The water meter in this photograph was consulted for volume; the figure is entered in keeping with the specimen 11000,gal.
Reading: 54.6,gal
